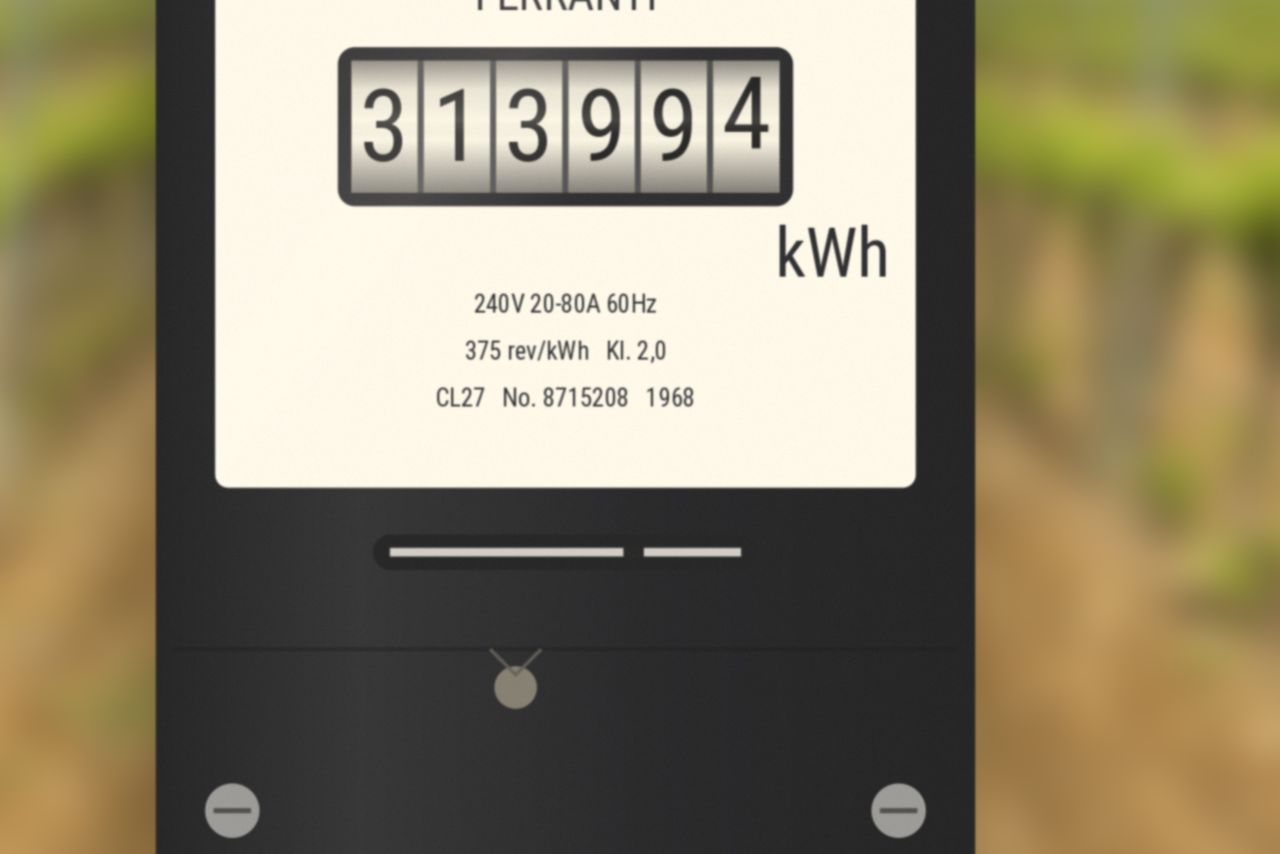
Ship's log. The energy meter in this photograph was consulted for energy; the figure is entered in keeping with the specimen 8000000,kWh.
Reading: 313994,kWh
